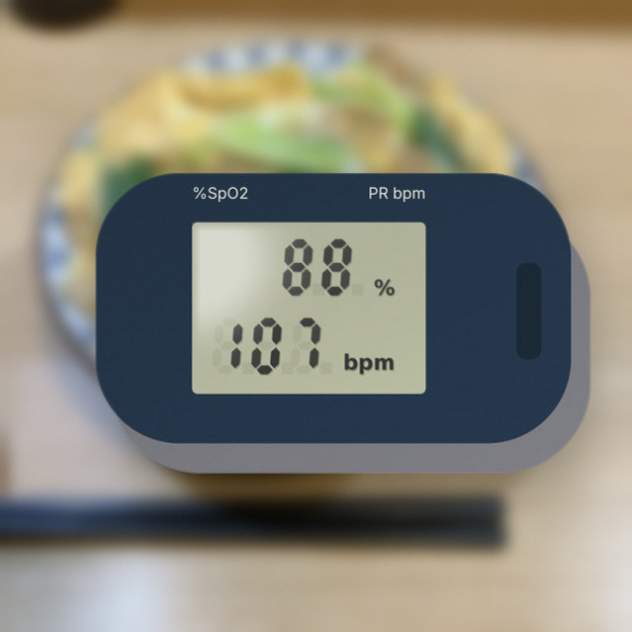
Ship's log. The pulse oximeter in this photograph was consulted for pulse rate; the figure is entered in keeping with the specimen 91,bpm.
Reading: 107,bpm
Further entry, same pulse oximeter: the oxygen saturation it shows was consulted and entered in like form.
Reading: 88,%
